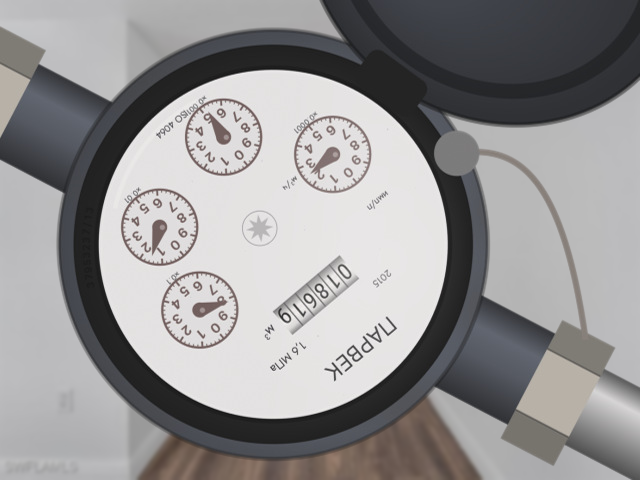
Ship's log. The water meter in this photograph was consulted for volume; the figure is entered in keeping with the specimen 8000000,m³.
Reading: 18618.8152,m³
